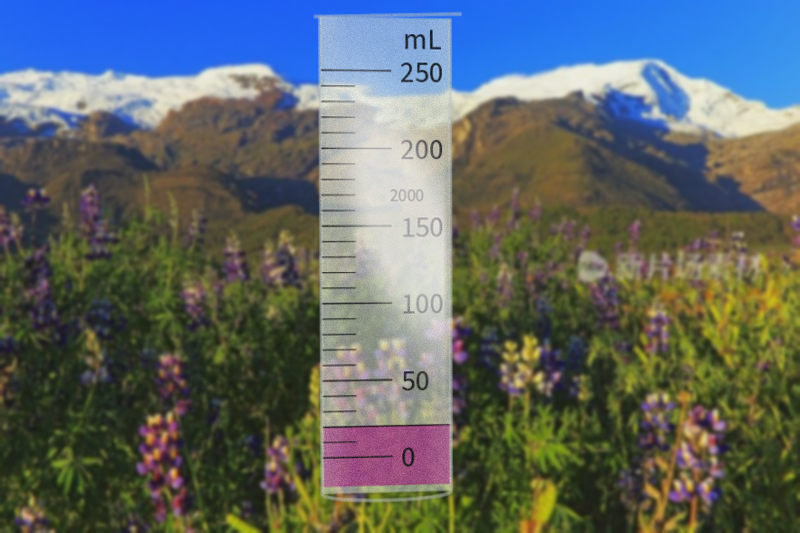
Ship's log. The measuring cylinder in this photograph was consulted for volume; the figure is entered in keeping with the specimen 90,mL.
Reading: 20,mL
